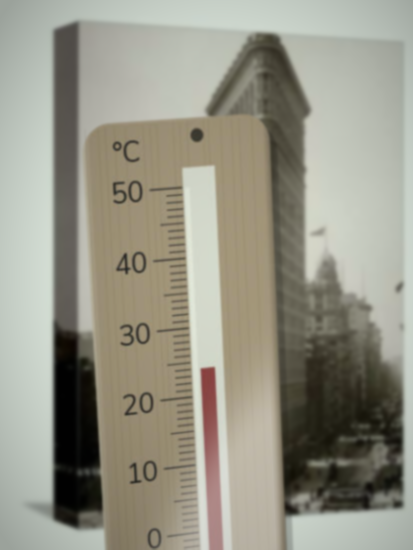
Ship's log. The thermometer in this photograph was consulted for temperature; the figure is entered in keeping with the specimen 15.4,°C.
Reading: 24,°C
